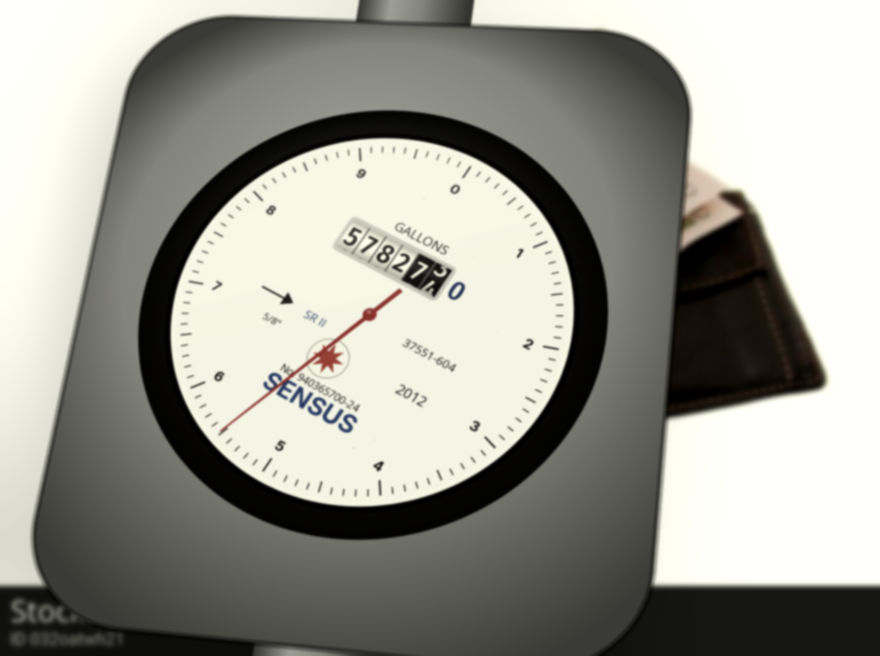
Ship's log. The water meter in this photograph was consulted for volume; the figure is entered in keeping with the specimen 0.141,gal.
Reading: 5782735.5,gal
